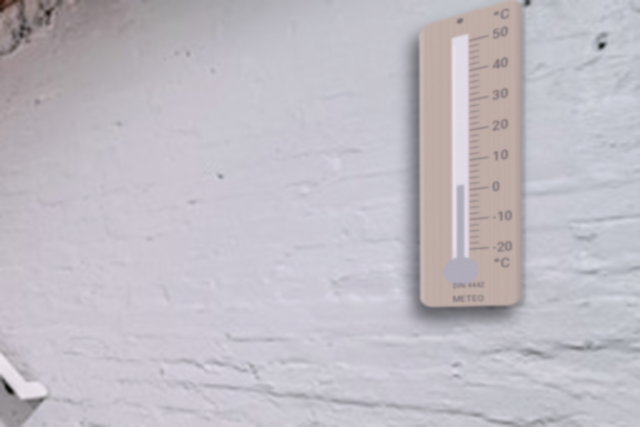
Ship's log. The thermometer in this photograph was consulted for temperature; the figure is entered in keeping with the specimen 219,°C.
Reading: 2,°C
